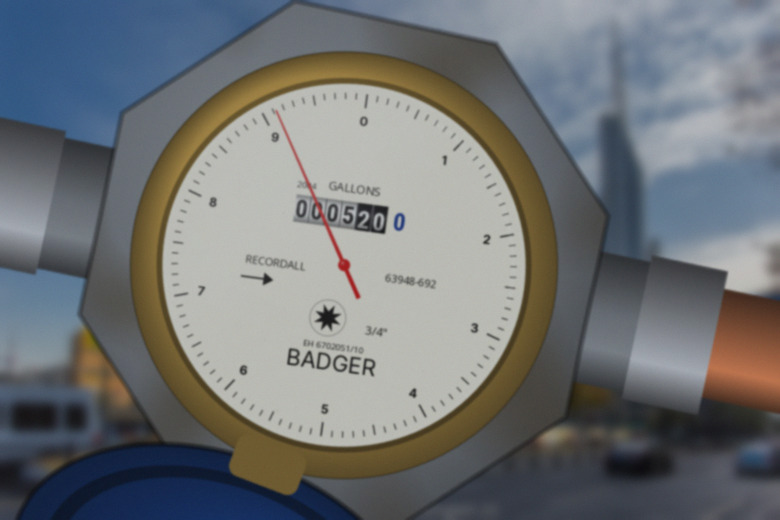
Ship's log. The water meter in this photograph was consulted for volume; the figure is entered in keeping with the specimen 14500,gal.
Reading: 5199.1,gal
